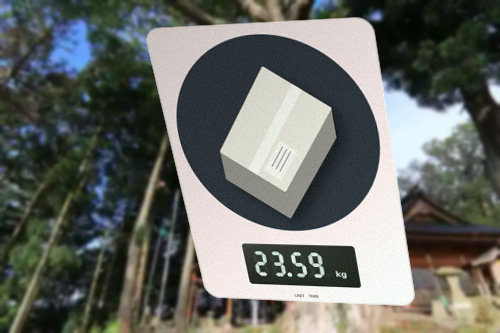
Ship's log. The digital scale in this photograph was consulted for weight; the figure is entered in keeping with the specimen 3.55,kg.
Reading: 23.59,kg
